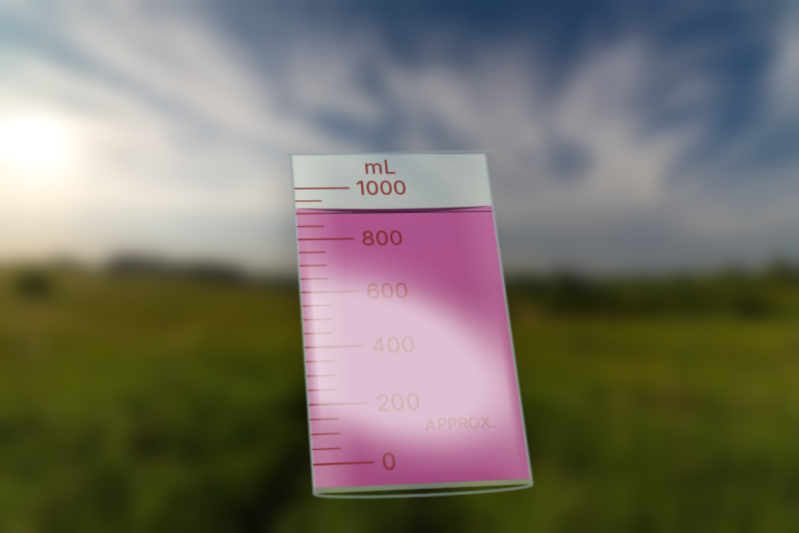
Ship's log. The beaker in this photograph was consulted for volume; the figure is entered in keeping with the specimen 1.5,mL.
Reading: 900,mL
